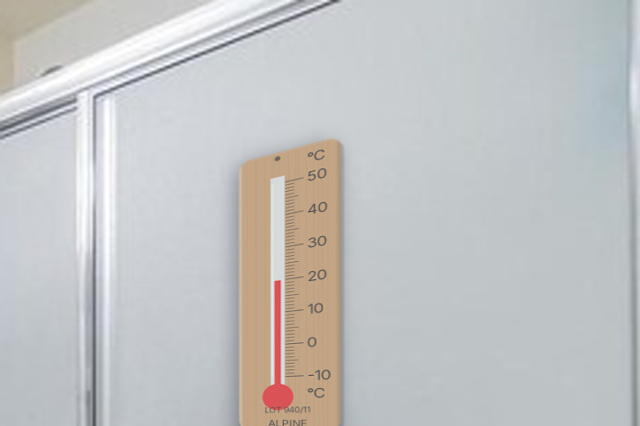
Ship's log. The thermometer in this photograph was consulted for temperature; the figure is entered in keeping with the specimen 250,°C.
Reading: 20,°C
